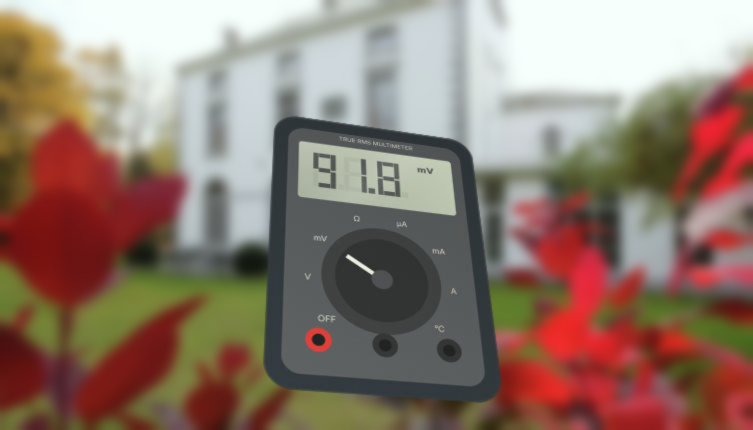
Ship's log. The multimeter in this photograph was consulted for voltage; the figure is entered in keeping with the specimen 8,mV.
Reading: 91.8,mV
